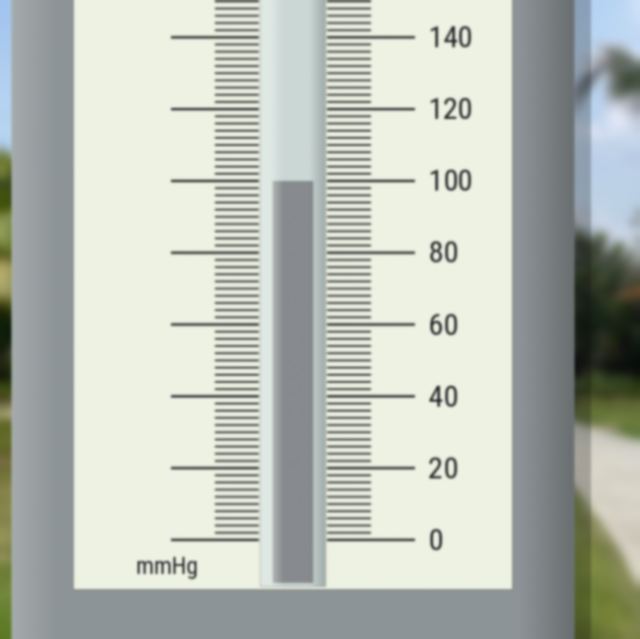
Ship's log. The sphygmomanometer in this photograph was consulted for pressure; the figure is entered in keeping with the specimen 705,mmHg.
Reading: 100,mmHg
